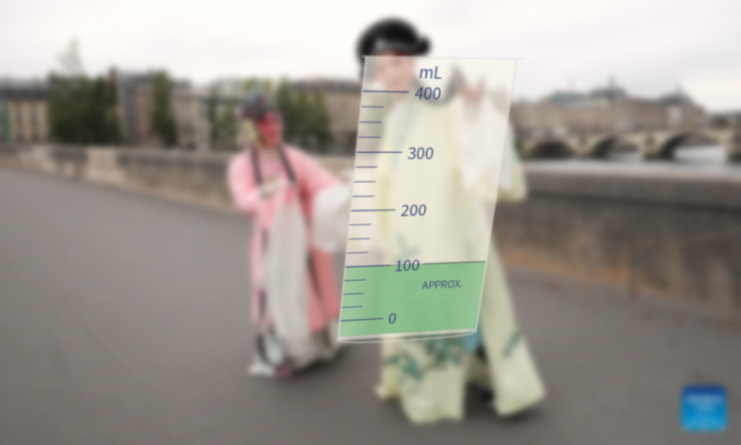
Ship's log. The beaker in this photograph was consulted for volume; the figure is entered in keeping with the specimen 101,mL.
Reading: 100,mL
